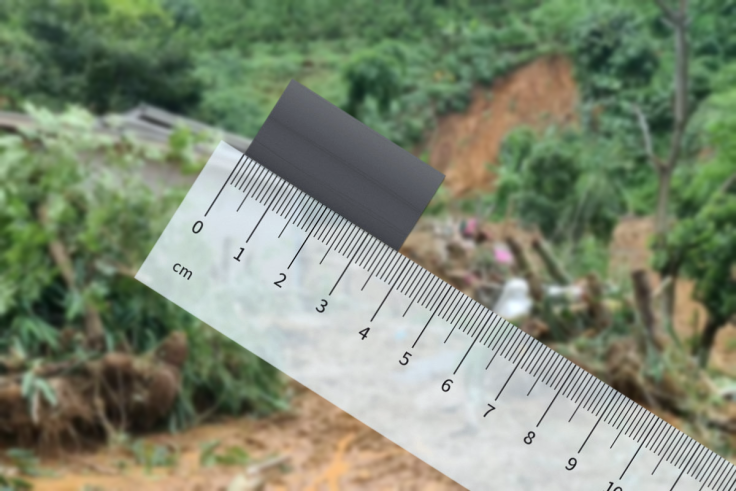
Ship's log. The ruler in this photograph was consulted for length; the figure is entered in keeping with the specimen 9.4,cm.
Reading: 3.7,cm
